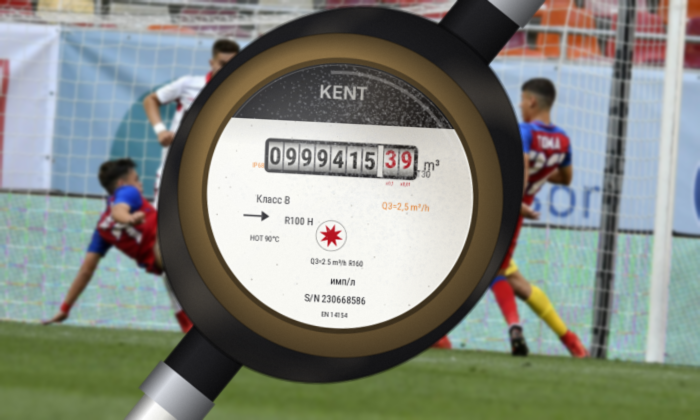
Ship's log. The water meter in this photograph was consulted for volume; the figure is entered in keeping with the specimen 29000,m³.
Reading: 999415.39,m³
